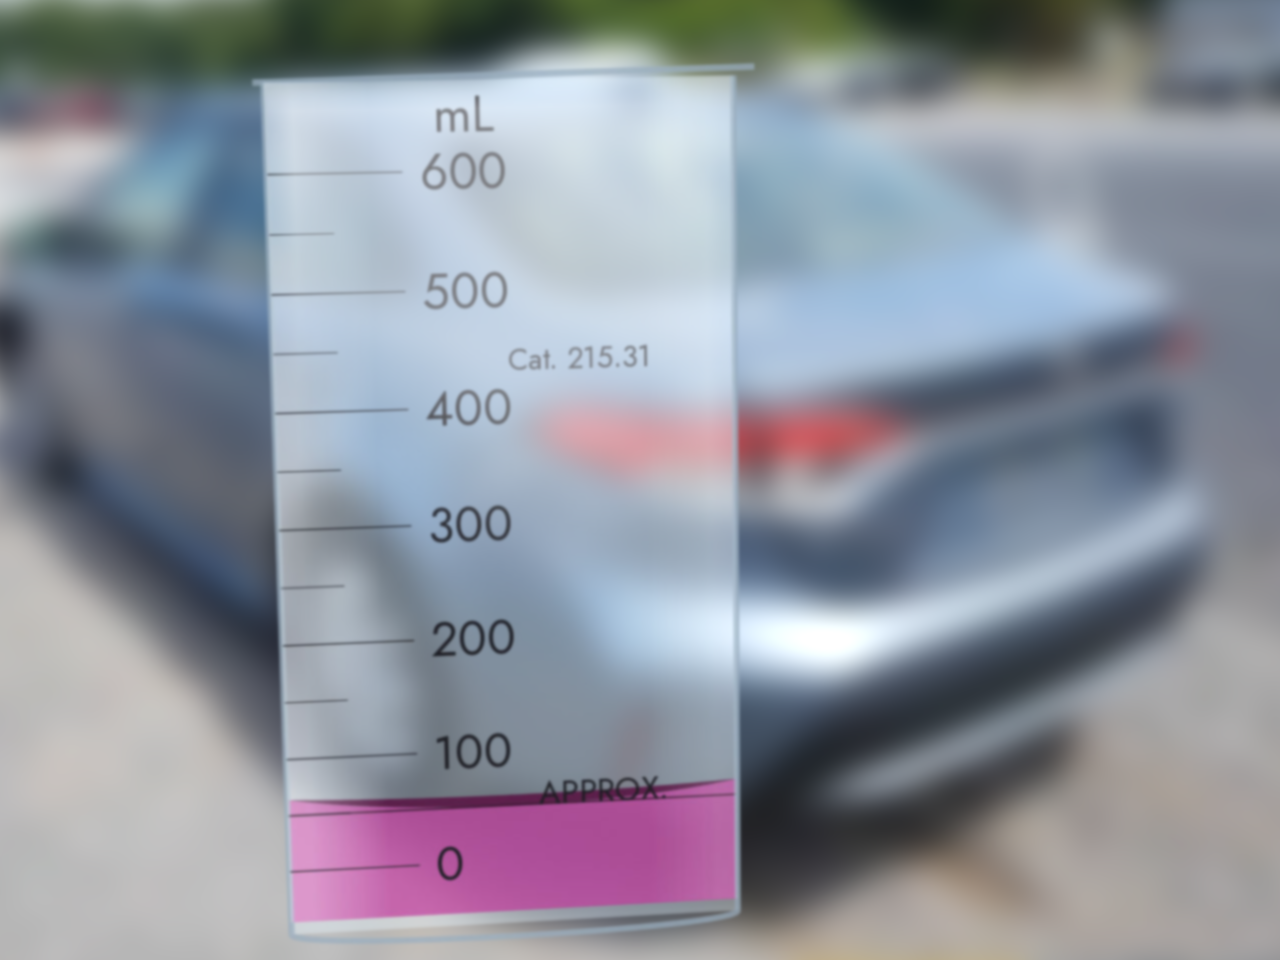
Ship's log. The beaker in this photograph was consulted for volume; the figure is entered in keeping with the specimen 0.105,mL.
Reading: 50,mL
